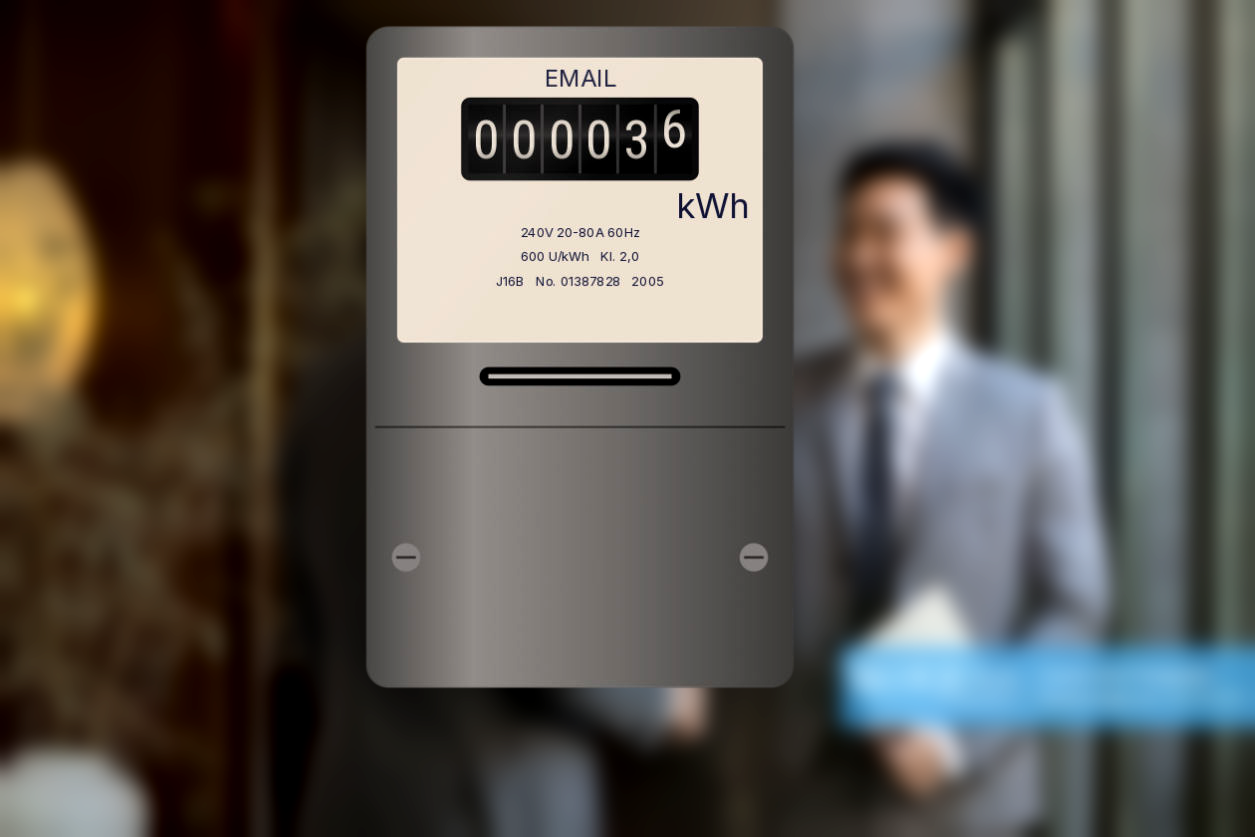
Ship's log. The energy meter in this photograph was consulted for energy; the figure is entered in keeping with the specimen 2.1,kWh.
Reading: 36,kWh
